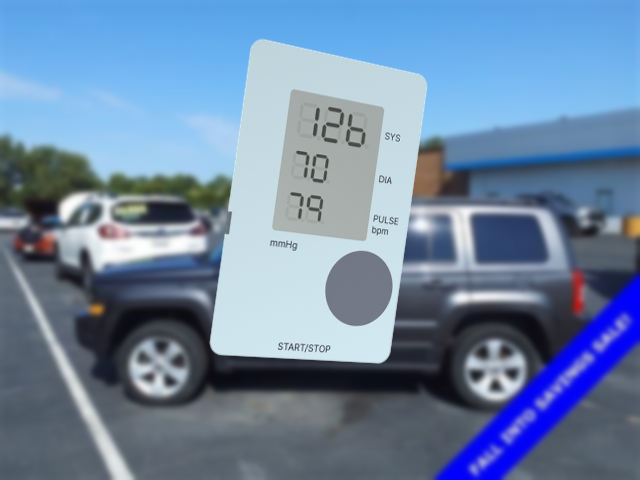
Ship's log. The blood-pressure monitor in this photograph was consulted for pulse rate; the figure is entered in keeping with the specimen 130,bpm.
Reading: 79,bpm
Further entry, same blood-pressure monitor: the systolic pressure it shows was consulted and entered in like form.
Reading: 126,mmHg
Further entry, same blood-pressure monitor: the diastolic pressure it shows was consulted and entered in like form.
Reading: 70,mmHg
